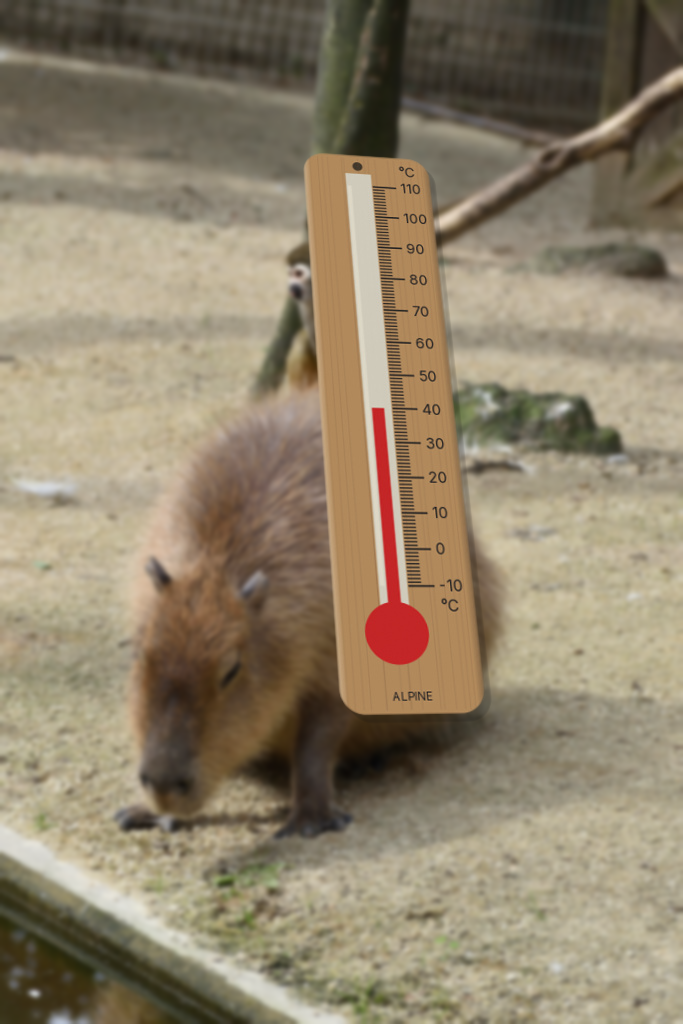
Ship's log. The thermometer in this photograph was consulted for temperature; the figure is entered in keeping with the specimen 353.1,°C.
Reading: 40,°C
